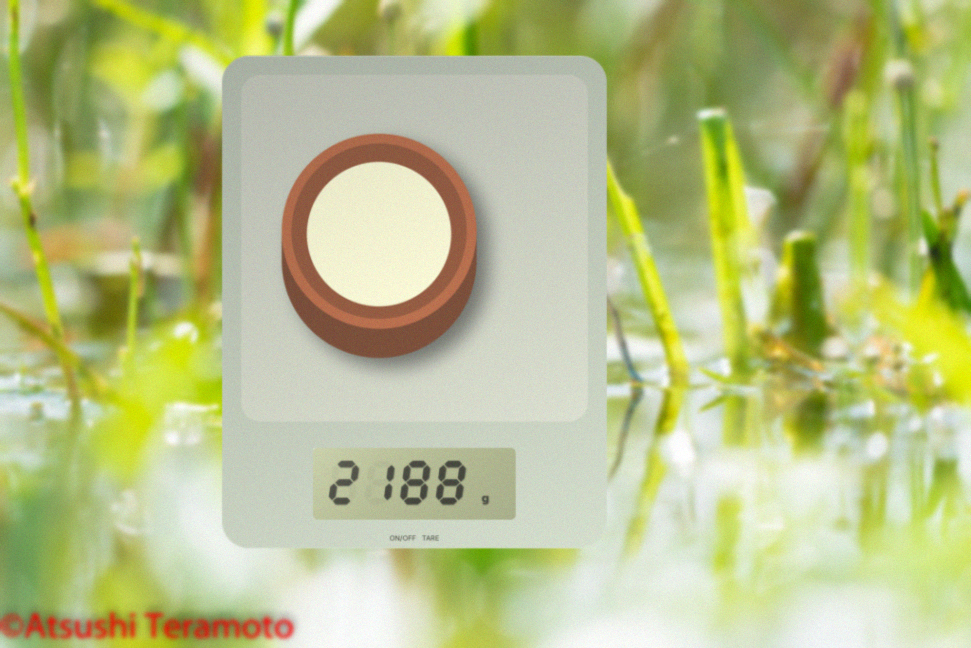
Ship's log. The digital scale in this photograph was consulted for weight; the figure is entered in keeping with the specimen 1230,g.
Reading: 2188,g
